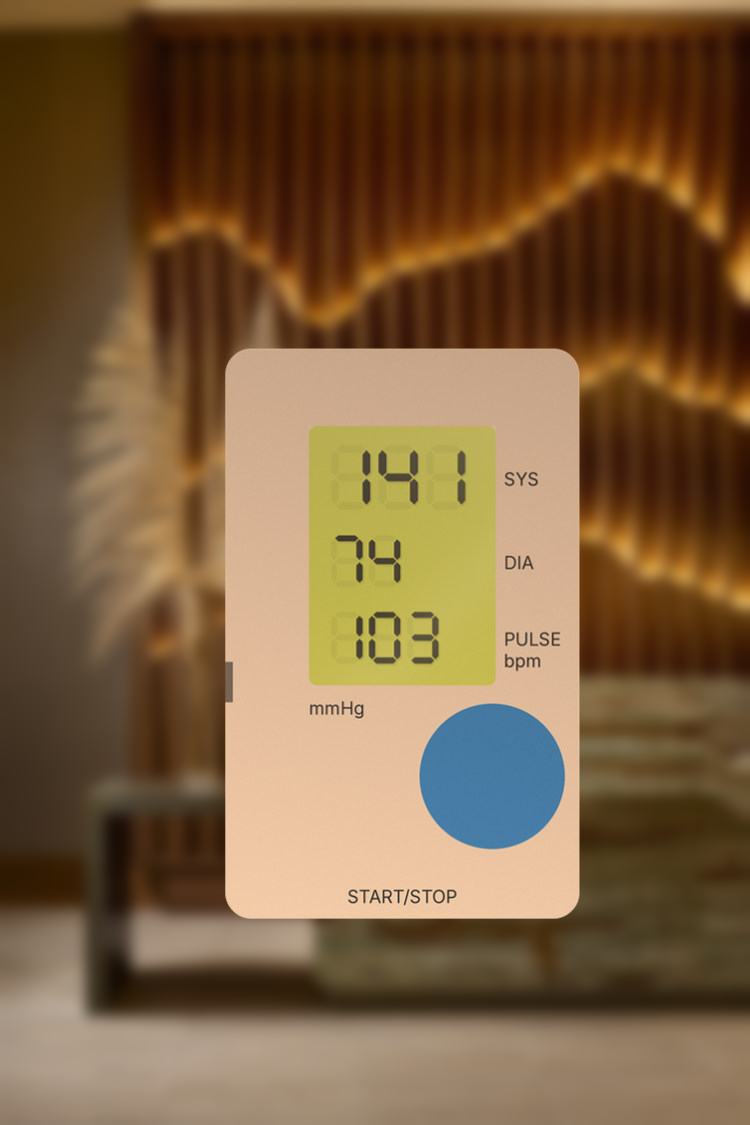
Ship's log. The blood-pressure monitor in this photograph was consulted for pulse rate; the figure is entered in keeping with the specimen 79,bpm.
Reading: 103,bpm
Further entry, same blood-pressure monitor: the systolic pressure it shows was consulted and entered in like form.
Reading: 141,mmHg
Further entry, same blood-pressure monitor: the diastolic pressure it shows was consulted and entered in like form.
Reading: 74,mmHg
